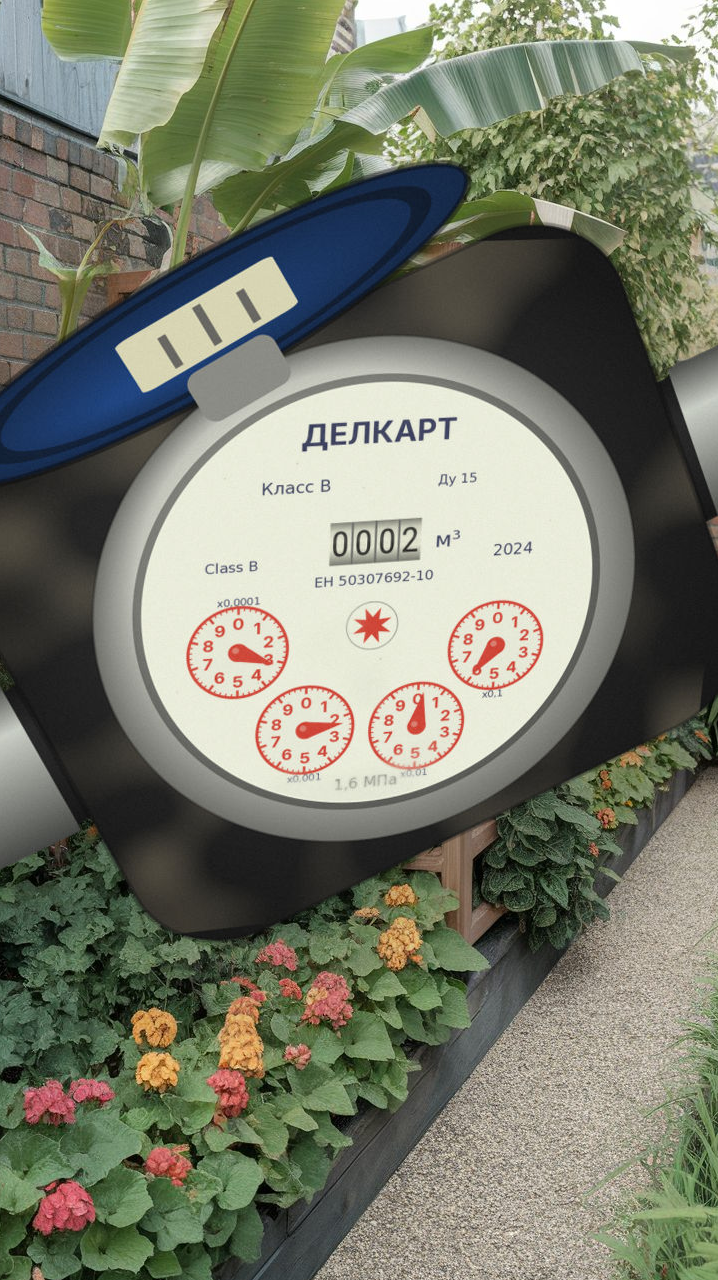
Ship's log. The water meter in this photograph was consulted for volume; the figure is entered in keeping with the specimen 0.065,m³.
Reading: 2.6023,m³
